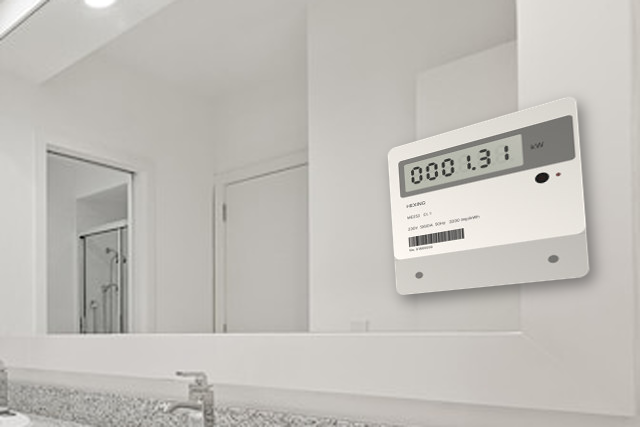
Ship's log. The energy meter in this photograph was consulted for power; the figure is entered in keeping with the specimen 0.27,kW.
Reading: 1.31,kW
